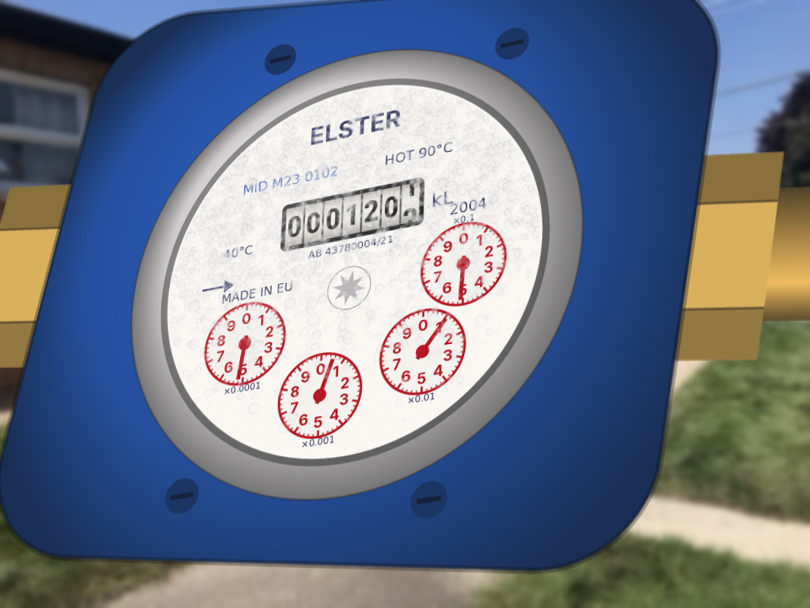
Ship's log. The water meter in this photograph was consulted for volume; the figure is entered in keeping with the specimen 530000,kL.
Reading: 1201.5105,kL
